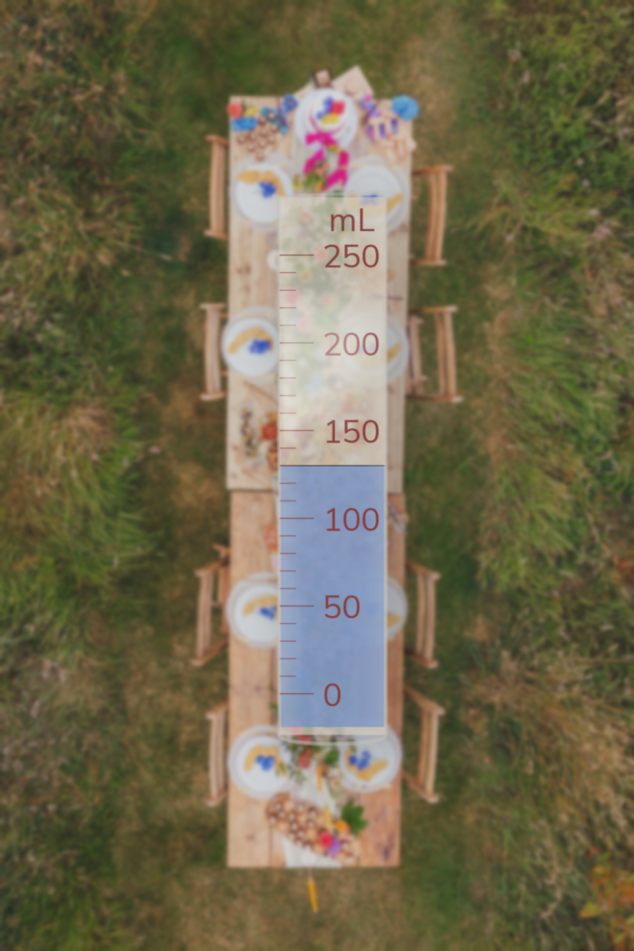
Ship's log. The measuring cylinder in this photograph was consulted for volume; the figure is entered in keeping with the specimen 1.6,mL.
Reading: 130,mL
